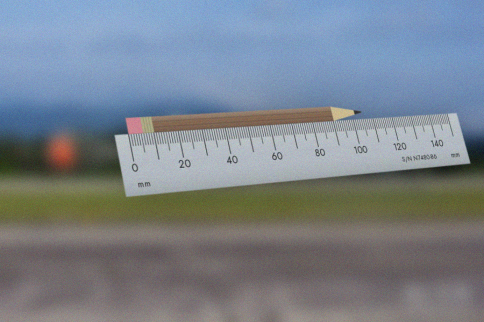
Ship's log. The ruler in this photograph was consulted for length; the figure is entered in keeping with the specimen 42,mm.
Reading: 105,mm
